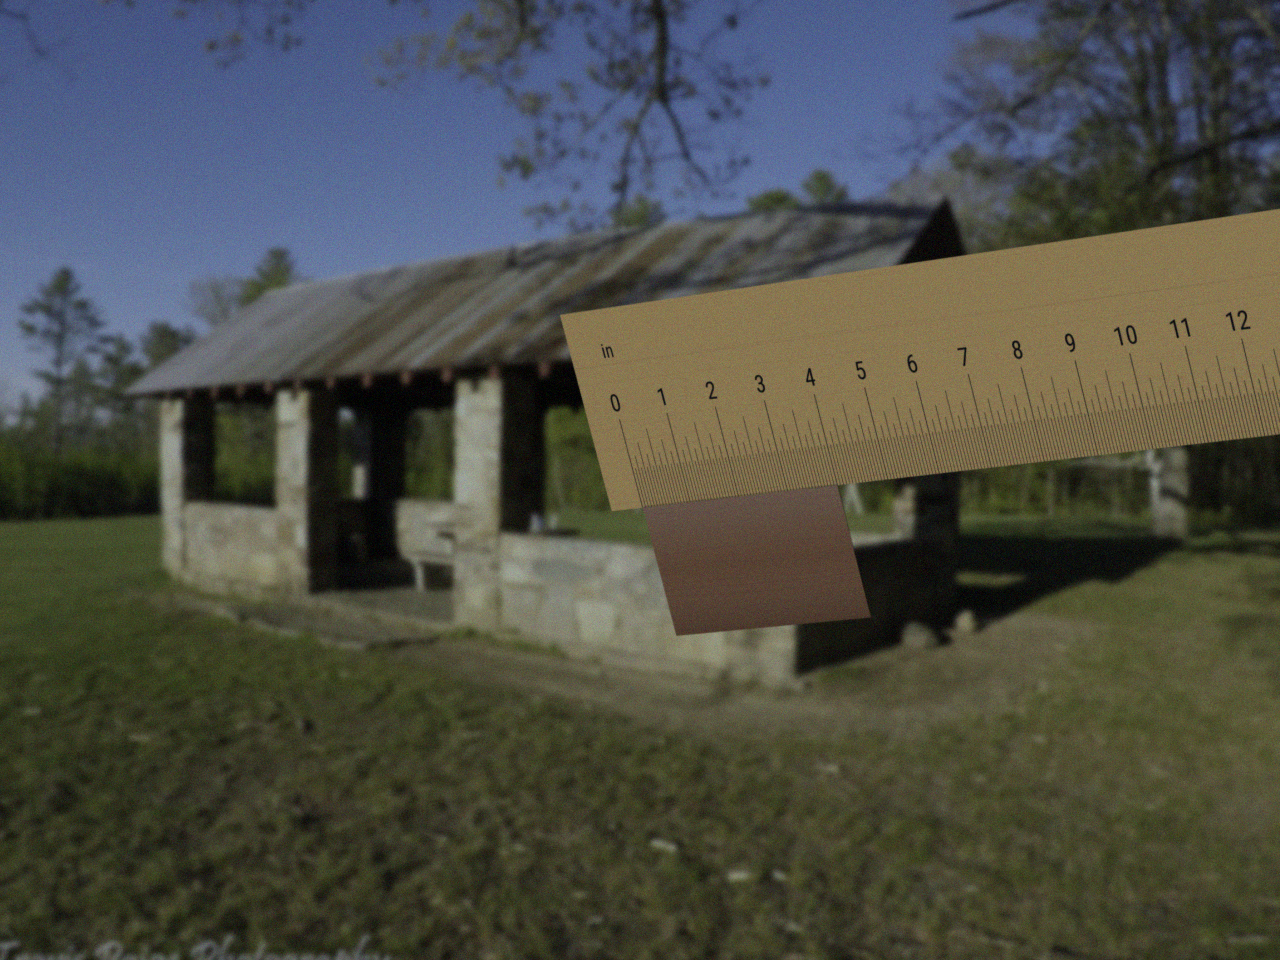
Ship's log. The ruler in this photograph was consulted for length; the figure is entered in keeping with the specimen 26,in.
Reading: 4,in
